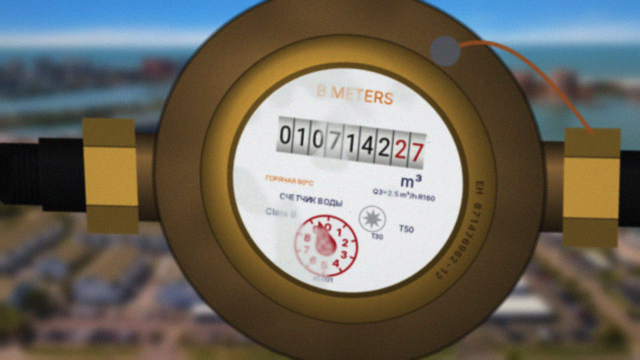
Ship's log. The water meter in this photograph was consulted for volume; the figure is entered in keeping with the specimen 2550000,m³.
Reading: 107142.269,m³
